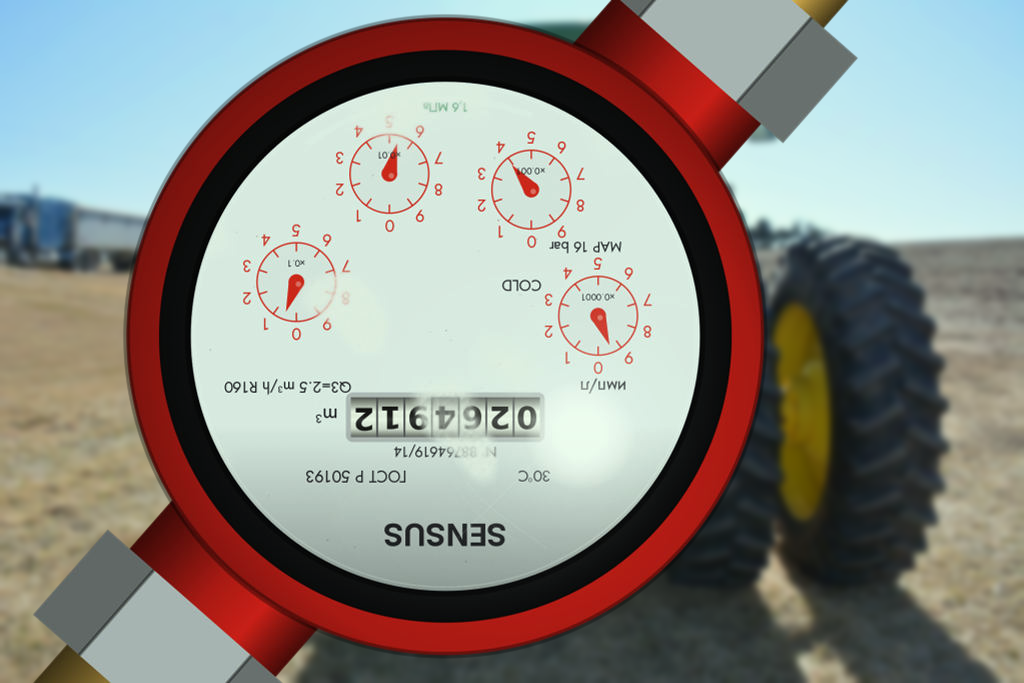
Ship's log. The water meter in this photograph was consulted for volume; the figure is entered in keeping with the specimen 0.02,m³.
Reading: 264912.0539,m³
